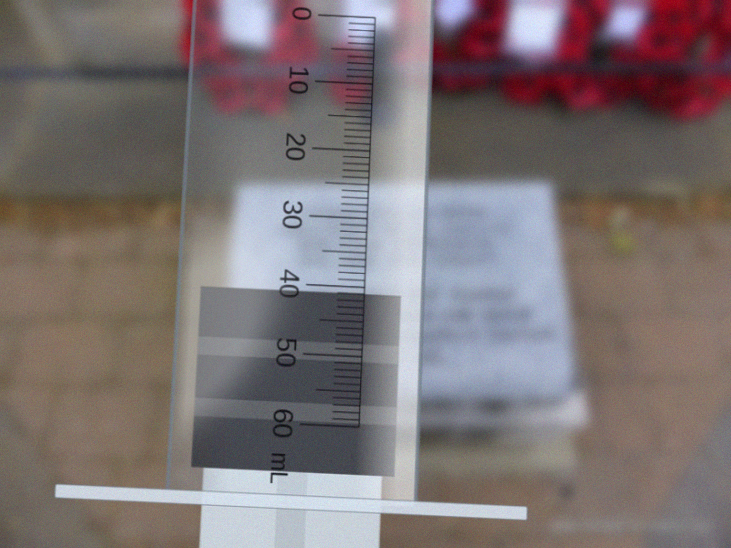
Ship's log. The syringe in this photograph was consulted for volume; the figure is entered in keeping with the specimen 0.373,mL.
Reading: 41,mL
